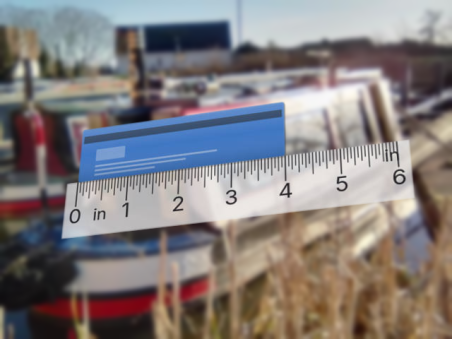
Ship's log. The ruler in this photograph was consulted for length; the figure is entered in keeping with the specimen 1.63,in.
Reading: 4,in
